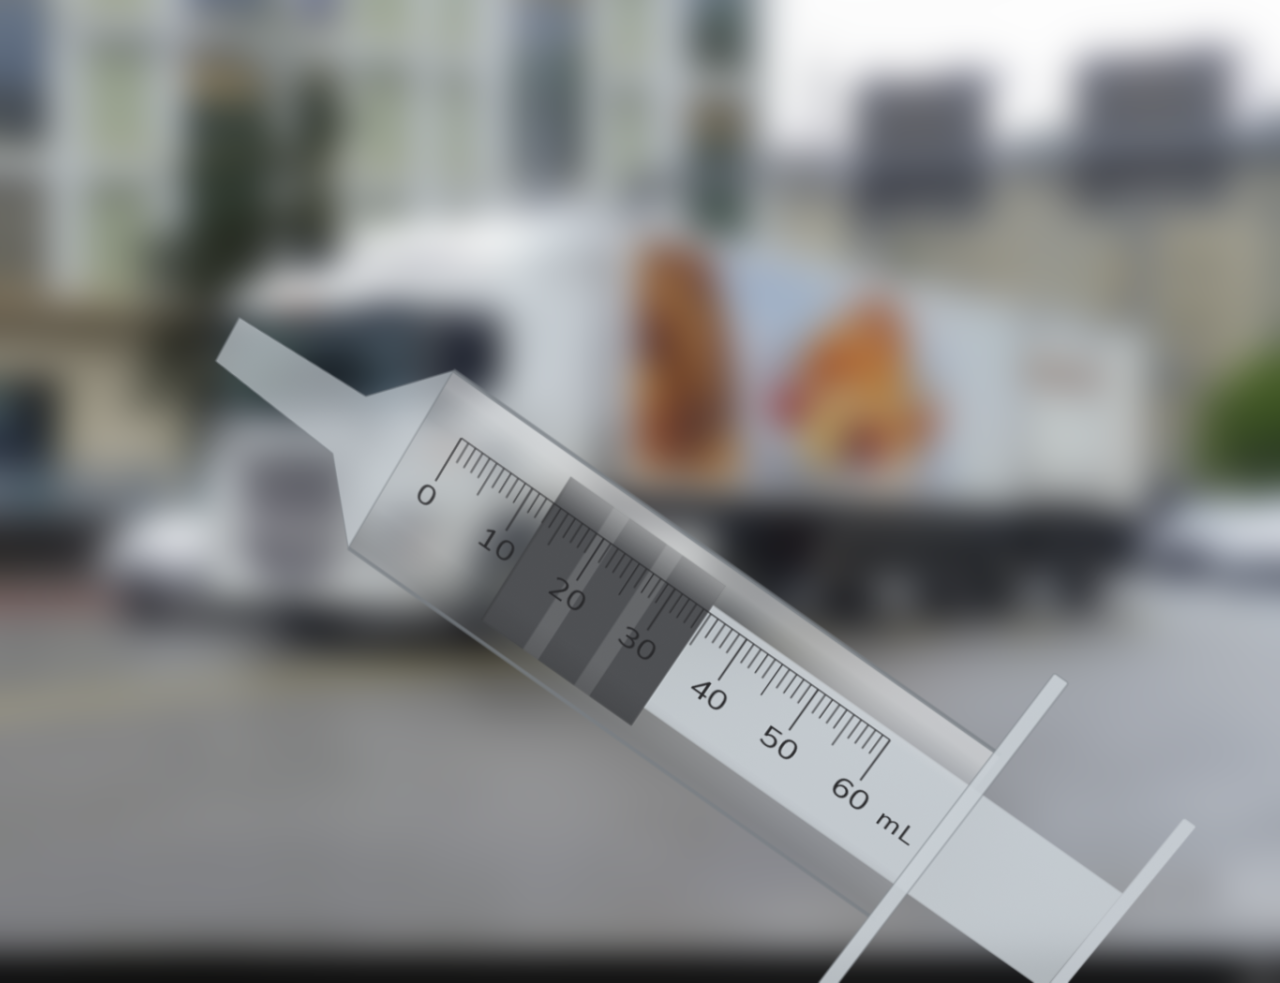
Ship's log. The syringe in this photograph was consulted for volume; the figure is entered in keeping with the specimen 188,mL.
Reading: 13,mL
